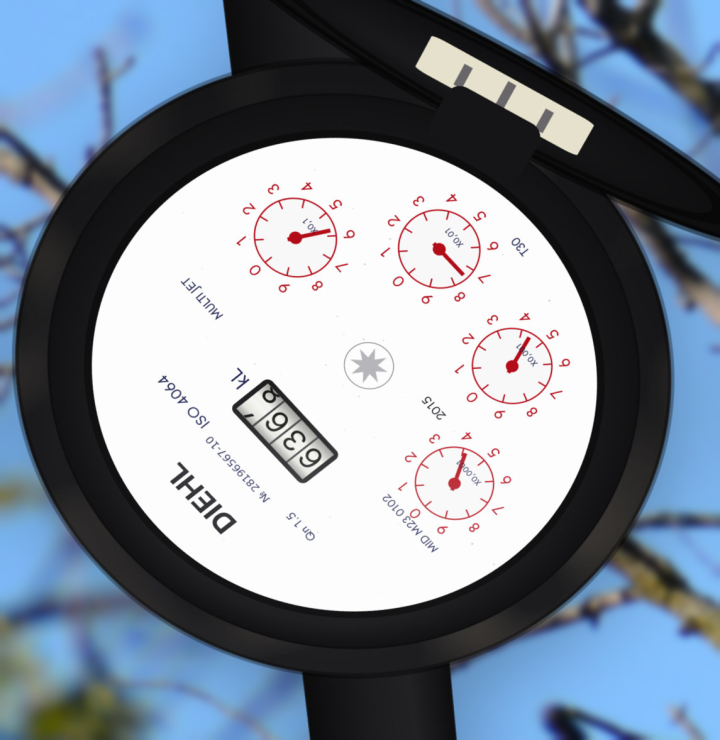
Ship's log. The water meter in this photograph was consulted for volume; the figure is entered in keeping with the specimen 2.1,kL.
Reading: 6367.5744,kL
